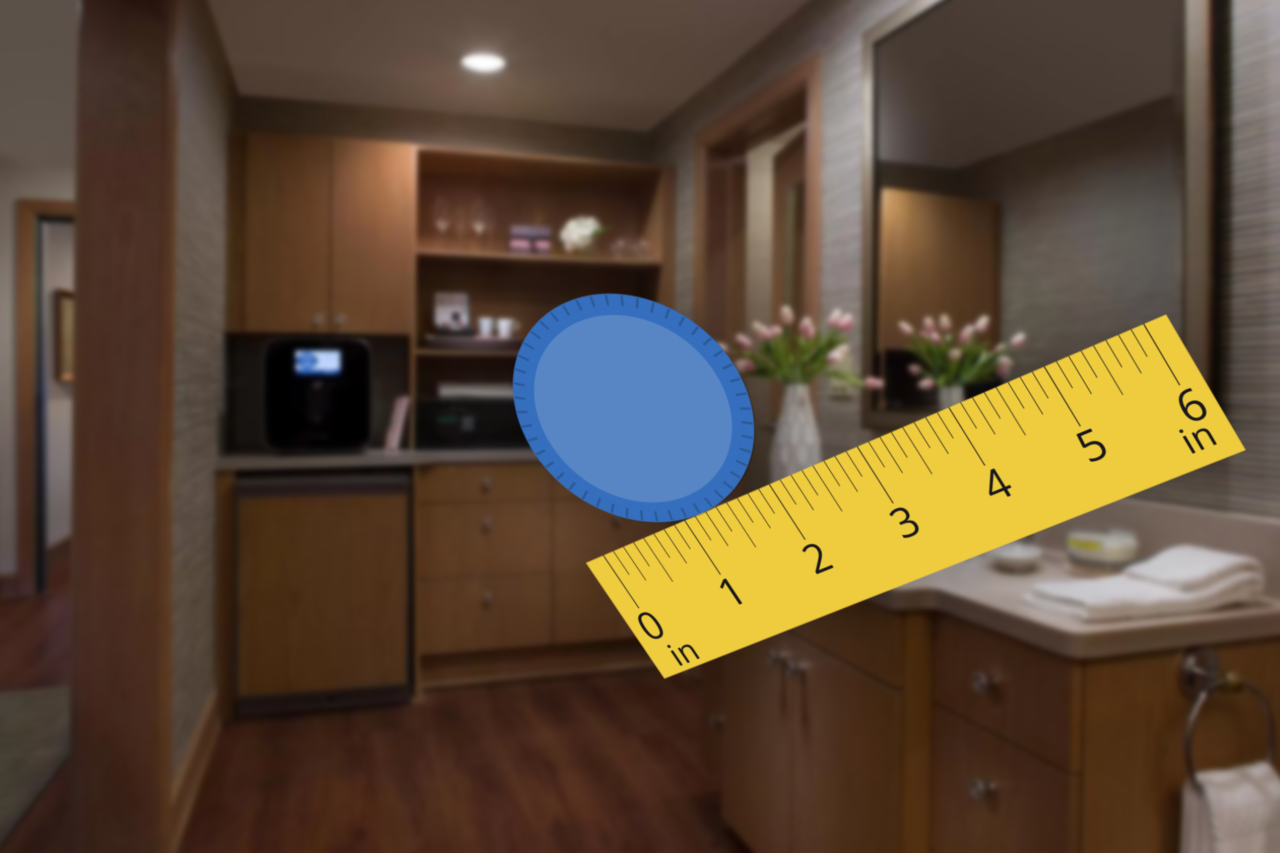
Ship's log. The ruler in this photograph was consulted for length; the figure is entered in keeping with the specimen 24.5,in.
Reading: 2.375,in
